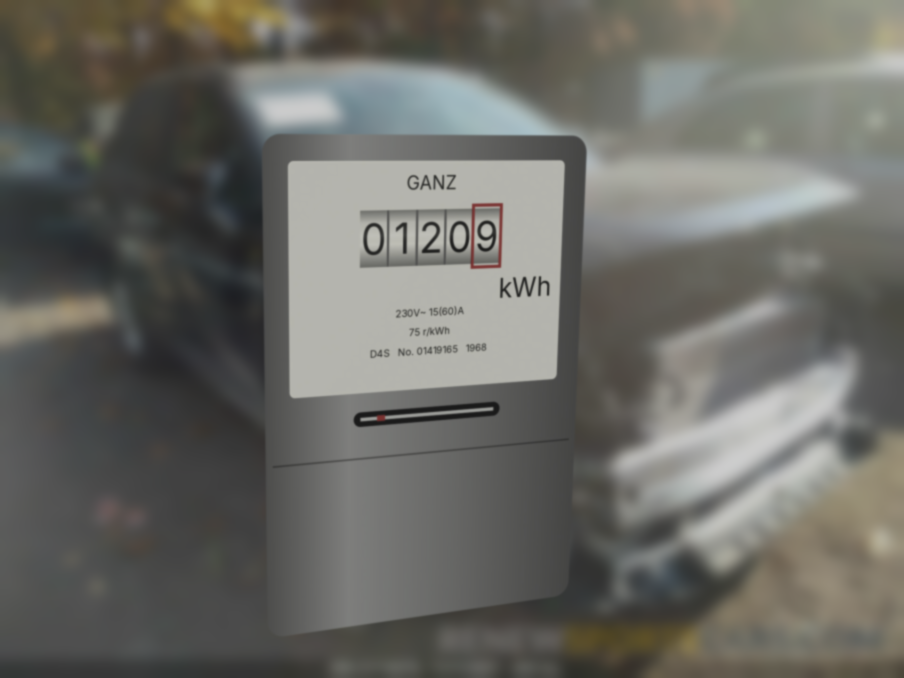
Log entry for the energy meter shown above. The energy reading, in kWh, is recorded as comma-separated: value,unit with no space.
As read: 120.9,kWh
